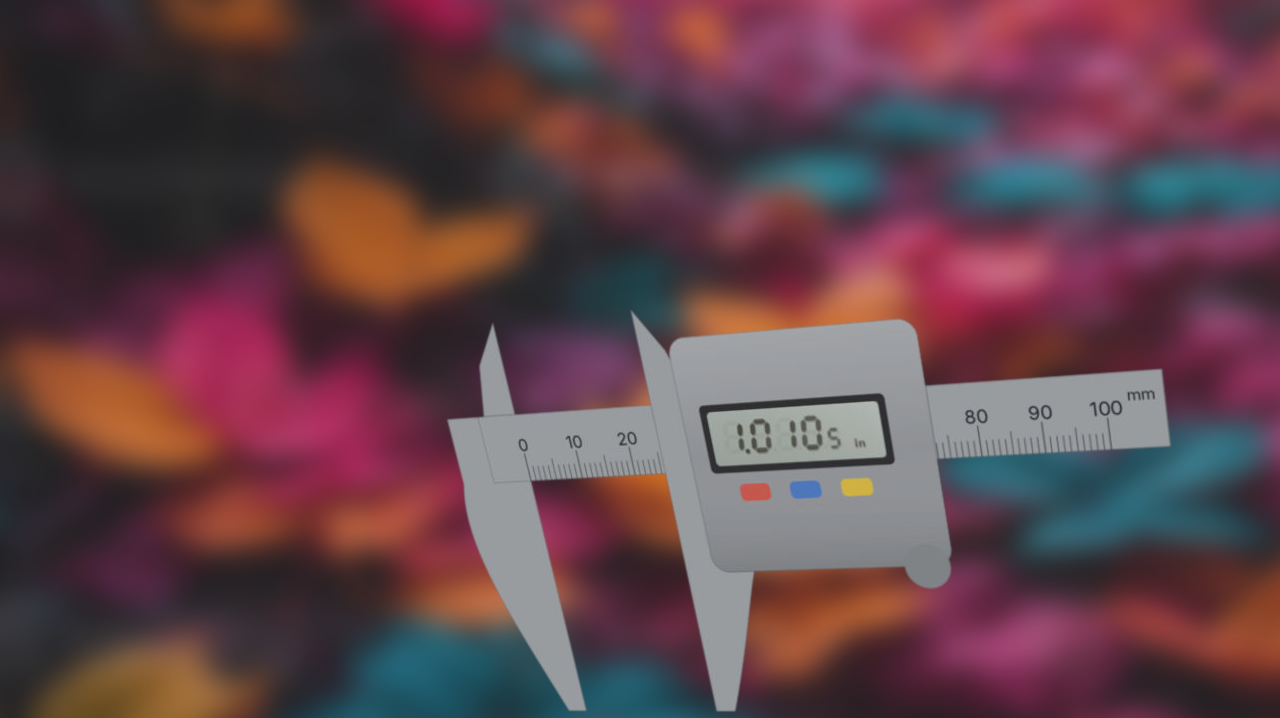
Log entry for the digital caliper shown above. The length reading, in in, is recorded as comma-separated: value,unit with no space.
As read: 1.0105,in
